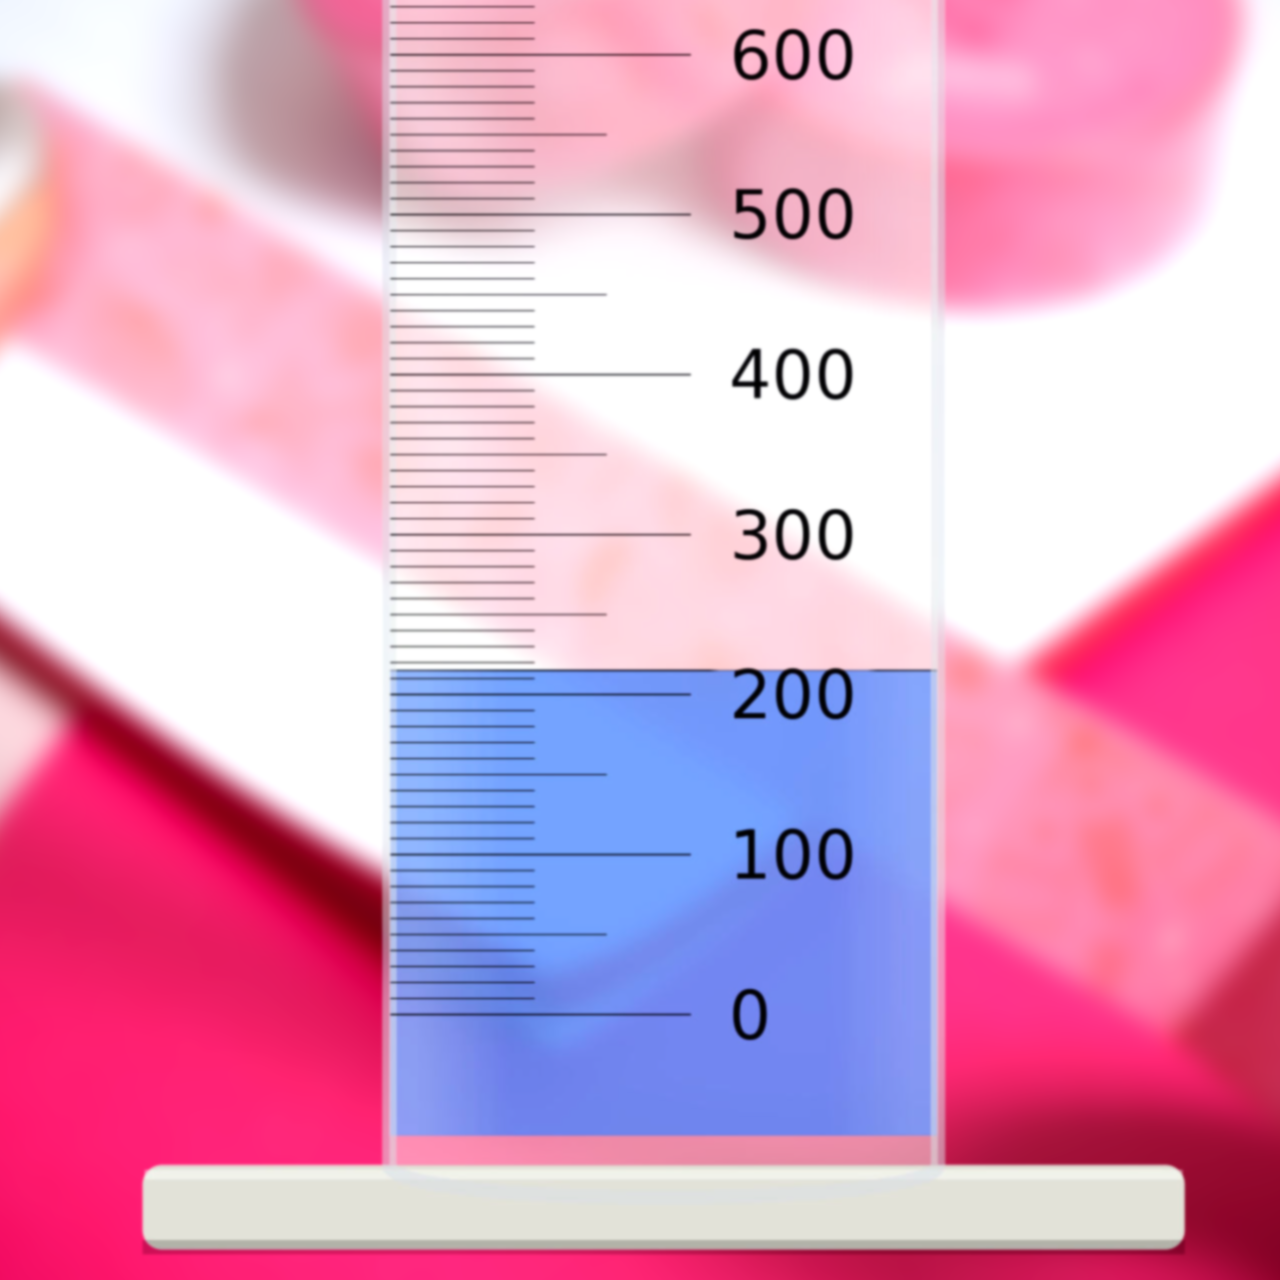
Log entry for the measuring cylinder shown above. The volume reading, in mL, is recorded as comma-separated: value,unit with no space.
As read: 215,mL
